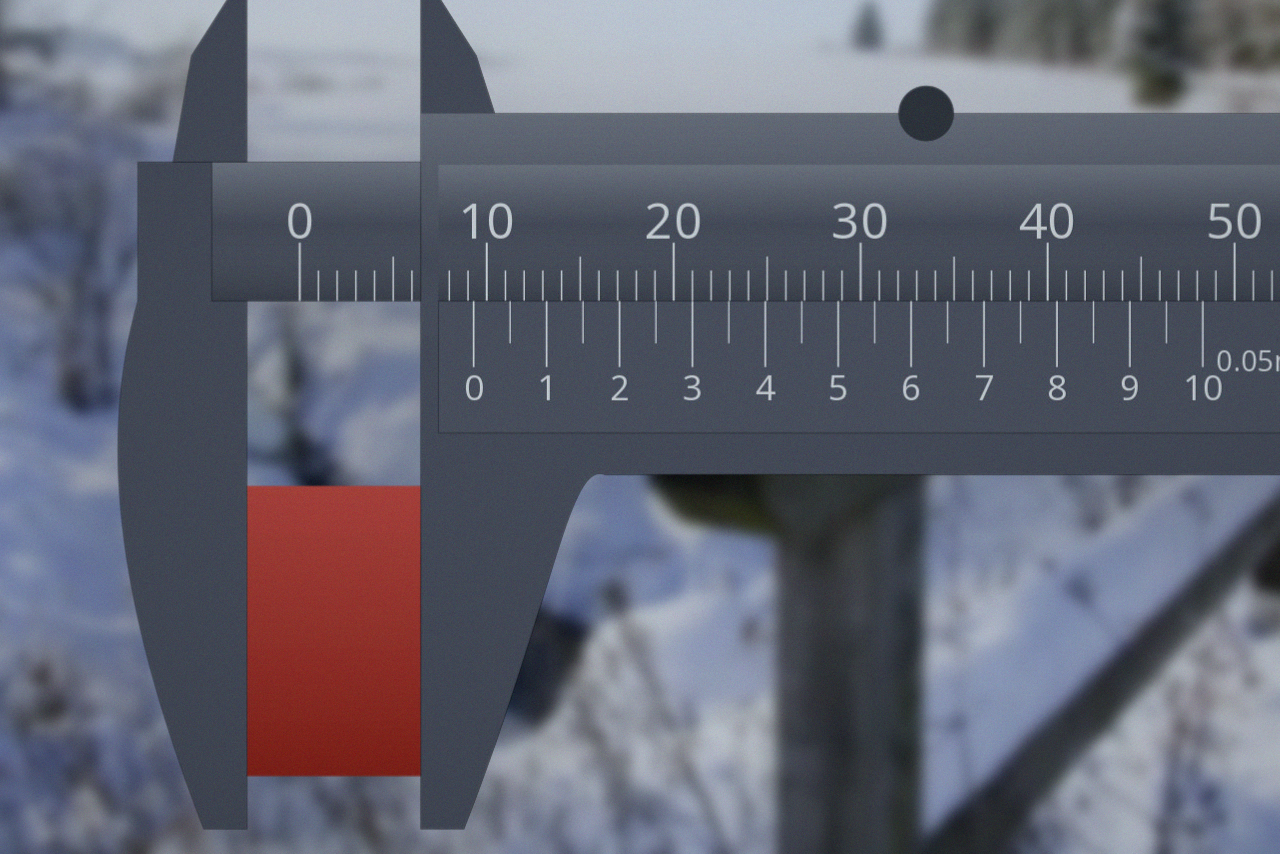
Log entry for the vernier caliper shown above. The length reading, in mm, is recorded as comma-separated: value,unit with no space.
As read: 9.3,mm
